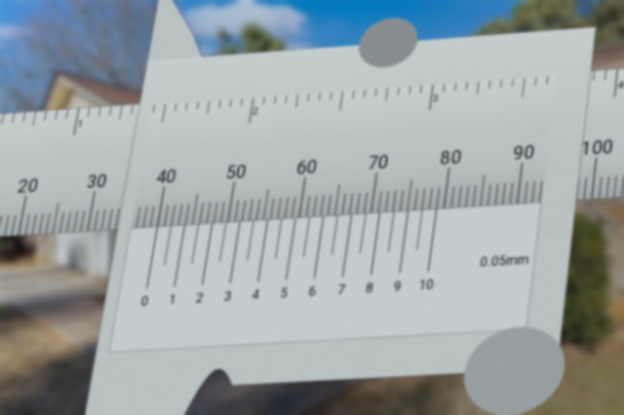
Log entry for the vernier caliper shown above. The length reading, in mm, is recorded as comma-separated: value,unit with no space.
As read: 40.0,mm
